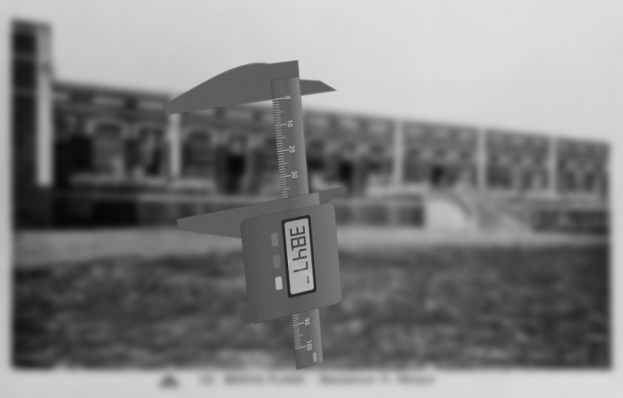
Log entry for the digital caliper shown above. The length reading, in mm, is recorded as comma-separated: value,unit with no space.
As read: 38.47,mm
